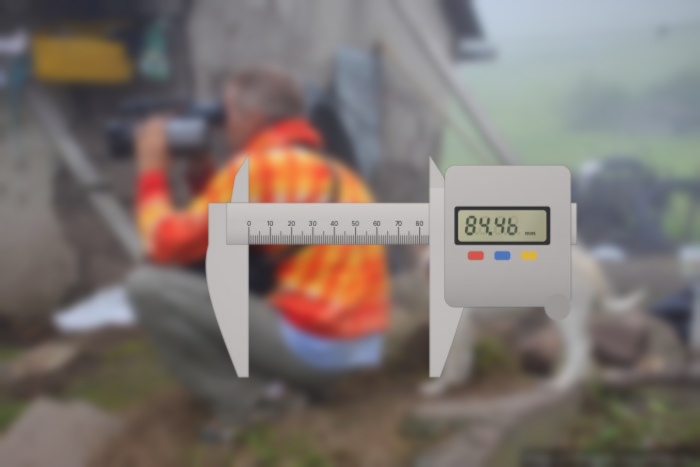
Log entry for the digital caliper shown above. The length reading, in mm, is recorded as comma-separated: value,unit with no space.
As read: 84.46,mm
